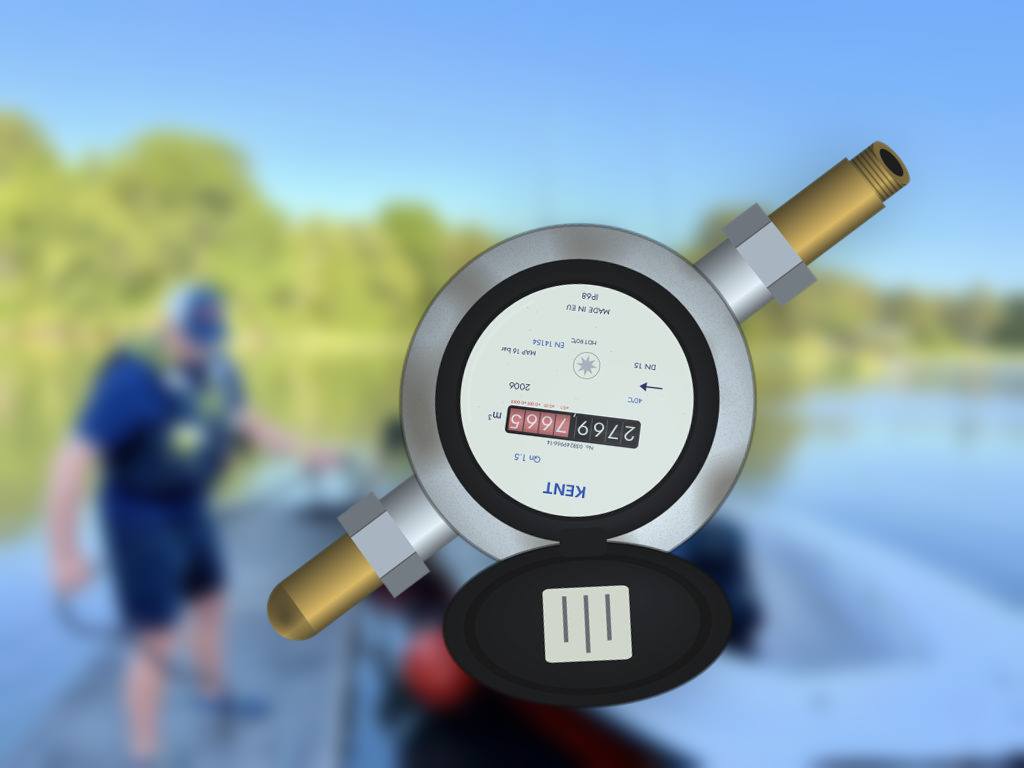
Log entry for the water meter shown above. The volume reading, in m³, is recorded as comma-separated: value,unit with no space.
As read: 2769.7665,m³
